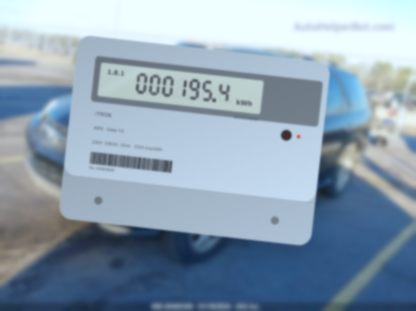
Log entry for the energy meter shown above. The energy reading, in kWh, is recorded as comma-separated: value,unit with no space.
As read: 195.4,kWh
